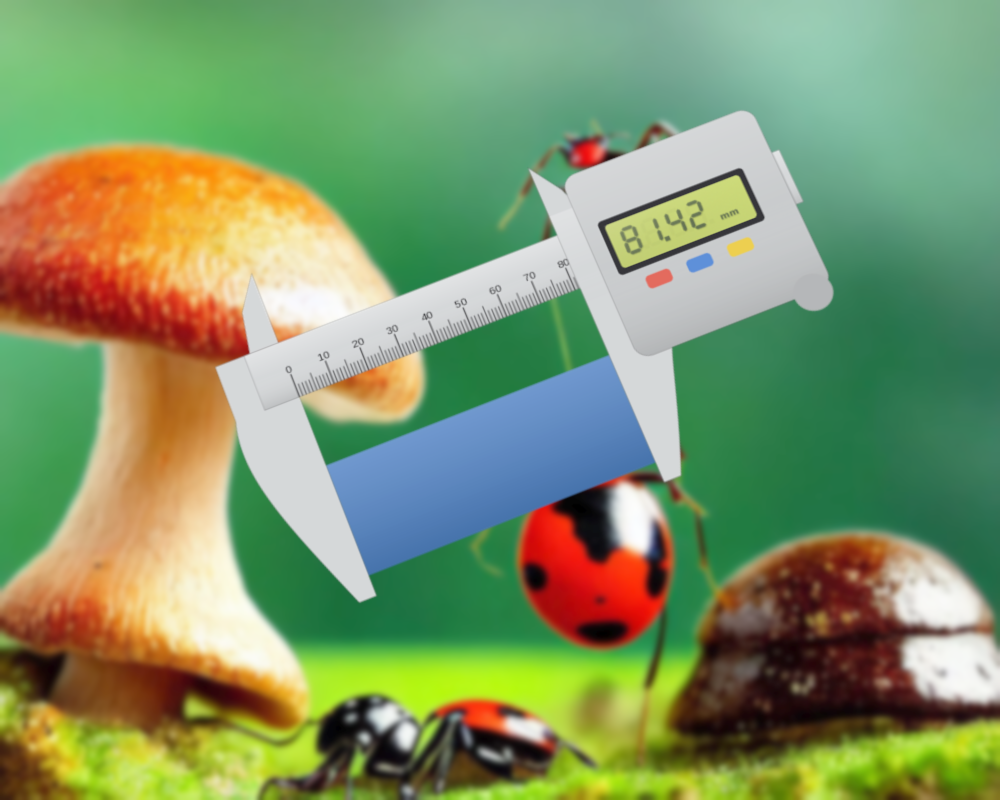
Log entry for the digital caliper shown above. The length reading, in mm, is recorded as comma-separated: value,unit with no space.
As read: 81.42,mm
